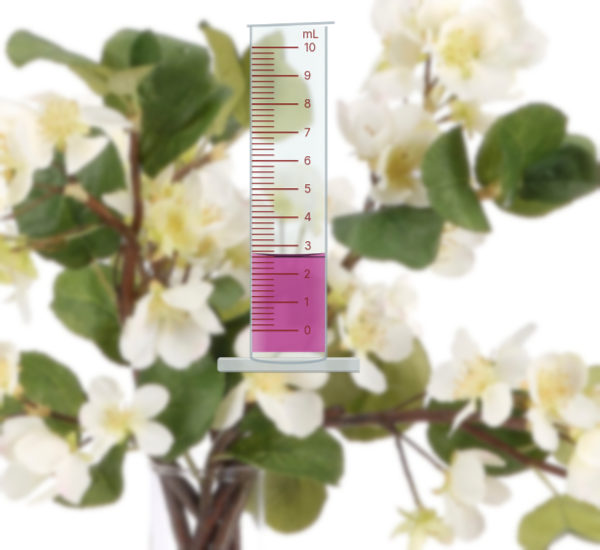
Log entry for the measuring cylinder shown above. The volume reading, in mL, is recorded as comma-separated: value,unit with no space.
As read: 2.6,mL
